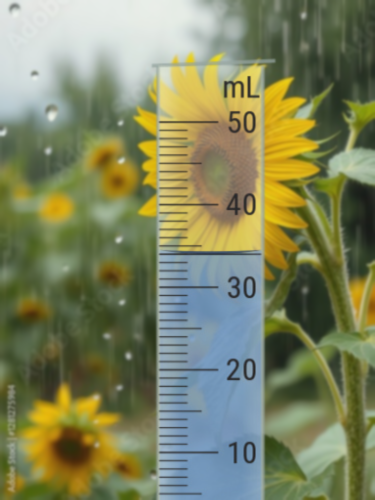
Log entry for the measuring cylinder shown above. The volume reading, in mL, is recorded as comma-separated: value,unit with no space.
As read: 34,mL
